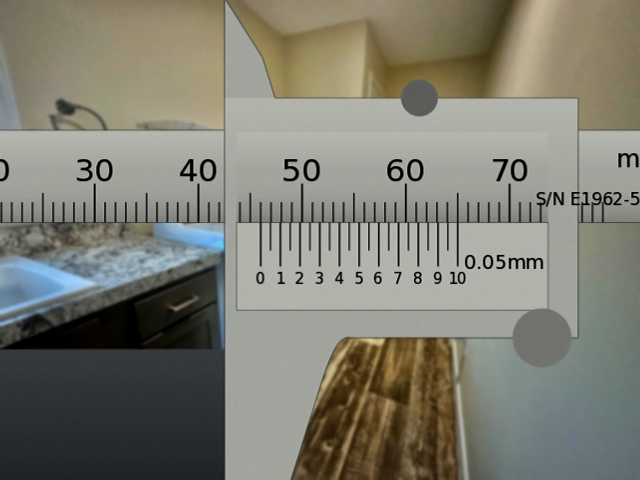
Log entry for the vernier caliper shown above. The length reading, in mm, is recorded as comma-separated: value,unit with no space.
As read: 46.0,mm
